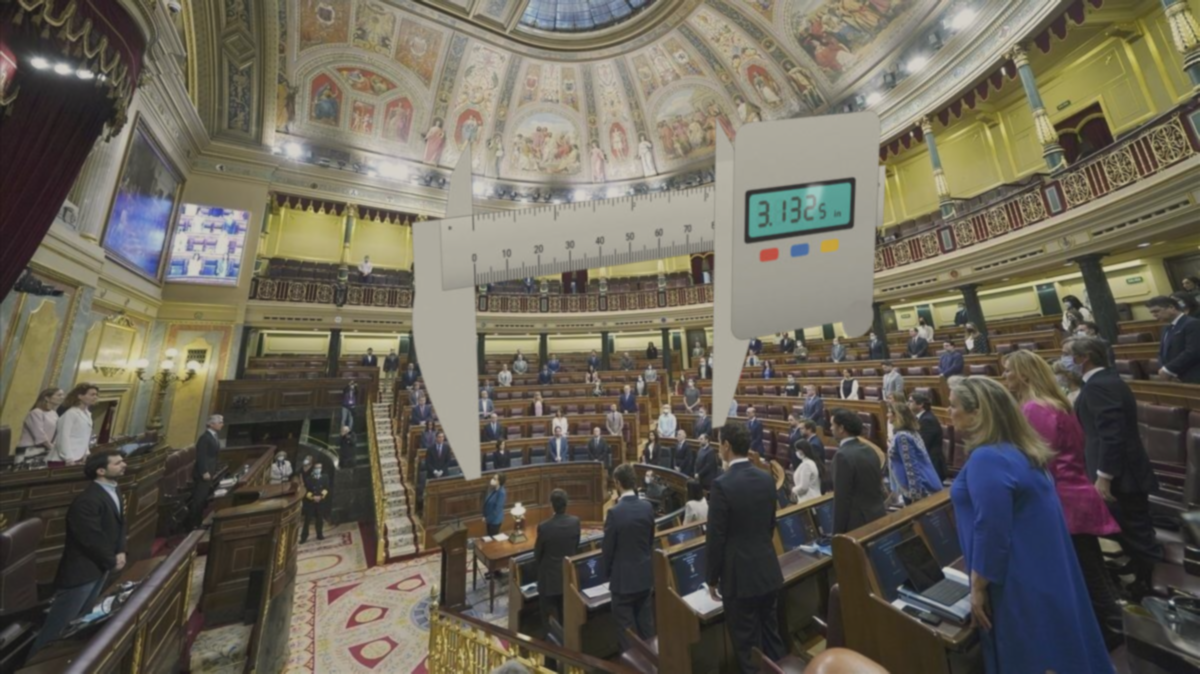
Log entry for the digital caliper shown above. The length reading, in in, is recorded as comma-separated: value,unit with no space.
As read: 3.1325,in
